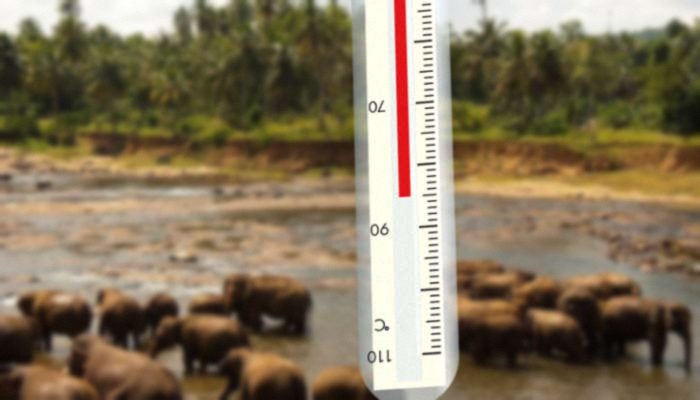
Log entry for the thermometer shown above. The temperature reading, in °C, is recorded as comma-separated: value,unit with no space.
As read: 85,°C
